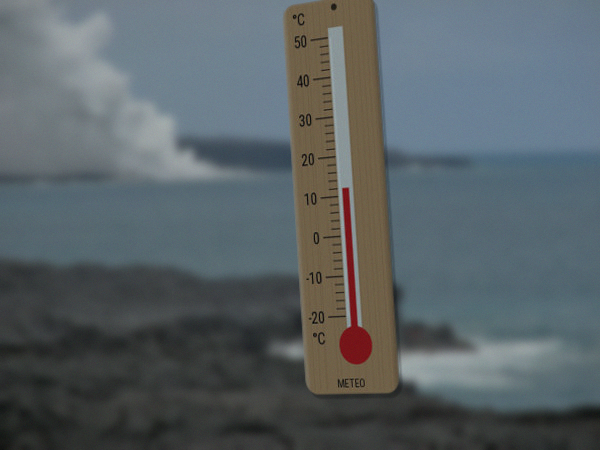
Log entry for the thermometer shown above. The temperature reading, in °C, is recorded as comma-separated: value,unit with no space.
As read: 12,°C
